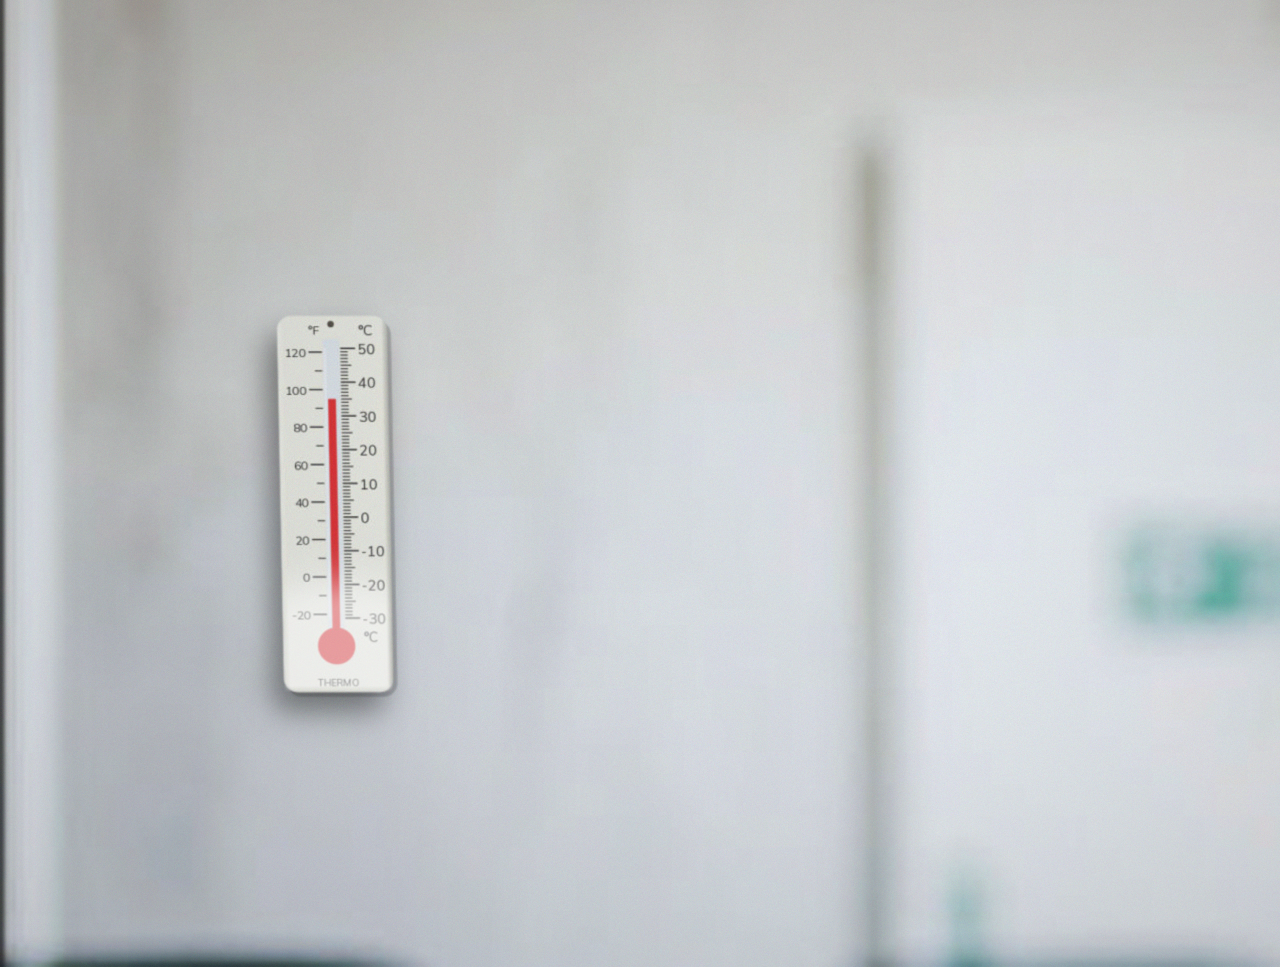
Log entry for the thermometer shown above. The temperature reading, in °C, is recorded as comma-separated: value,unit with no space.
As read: 35,°C
